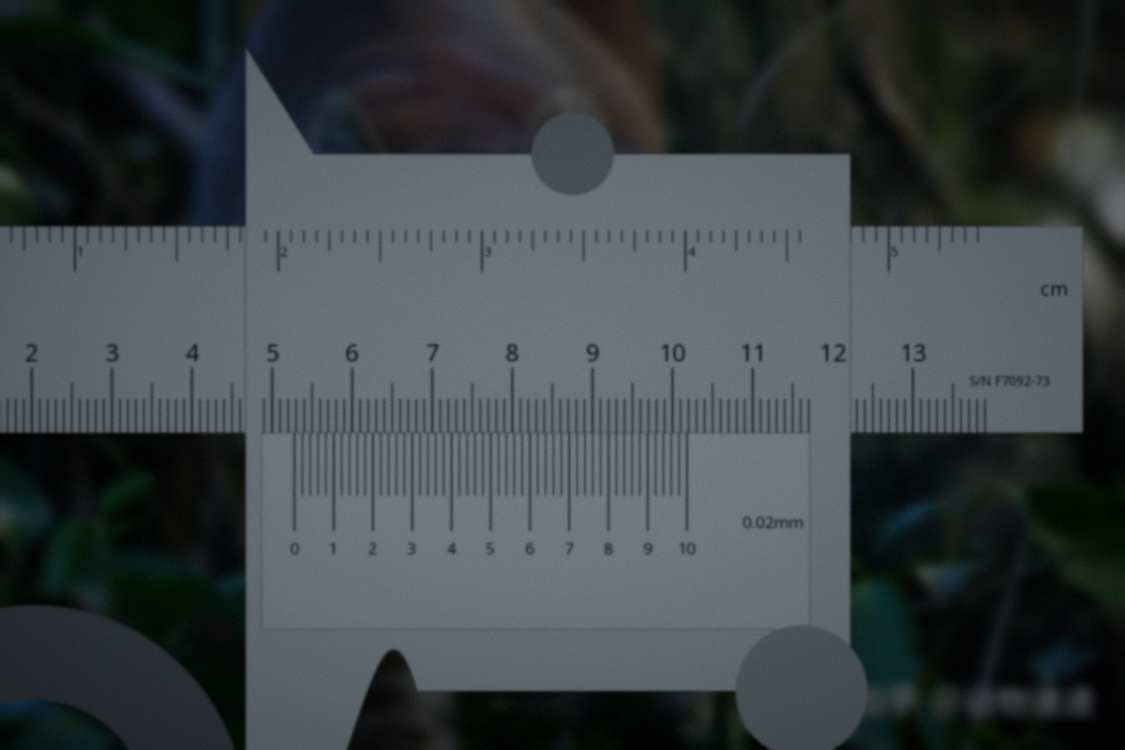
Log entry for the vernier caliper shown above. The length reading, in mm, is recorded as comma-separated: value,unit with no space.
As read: 52.8,mm
